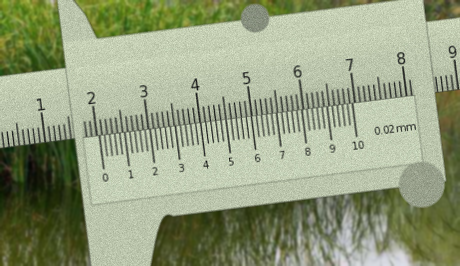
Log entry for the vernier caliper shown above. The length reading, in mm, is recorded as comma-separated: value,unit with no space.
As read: 20.5,mm
